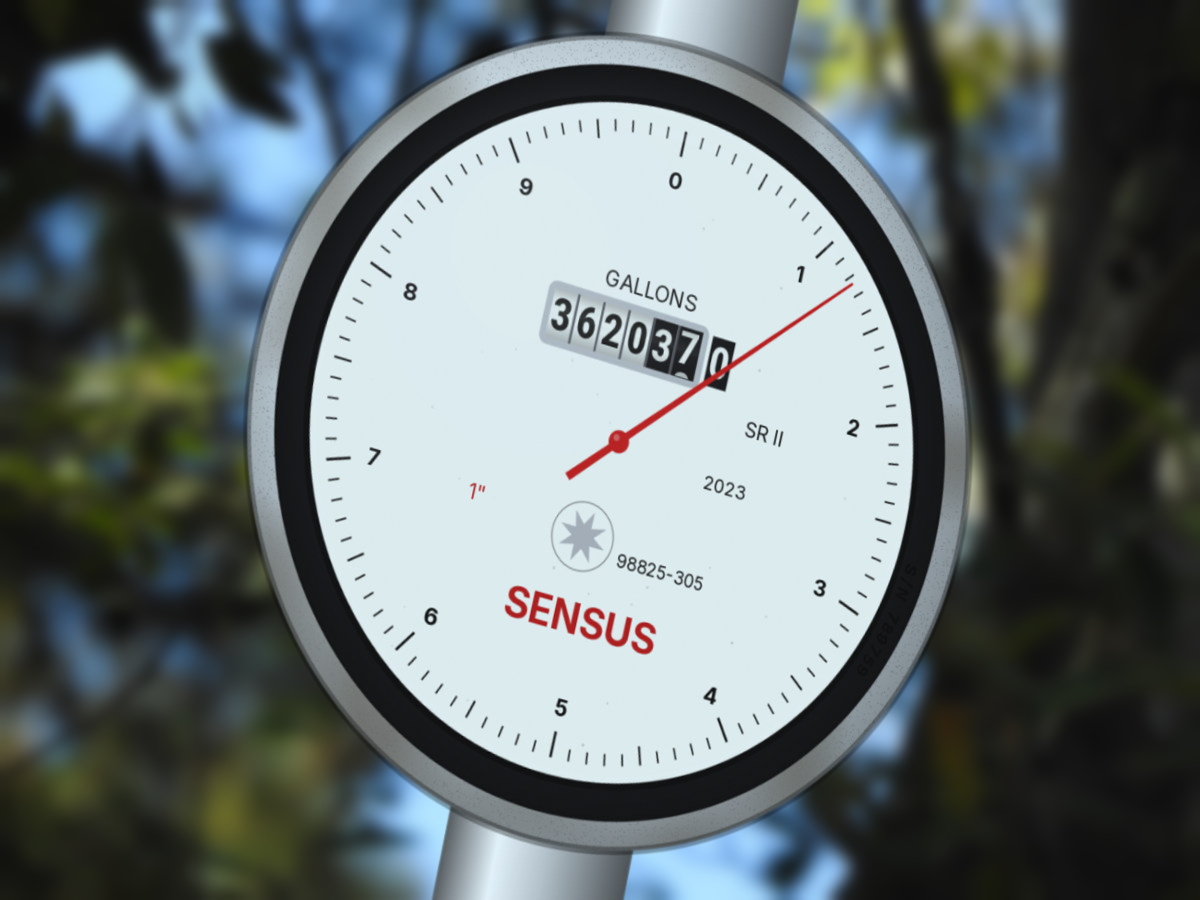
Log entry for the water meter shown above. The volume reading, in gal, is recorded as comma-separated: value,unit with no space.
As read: 3620371.2,gal
